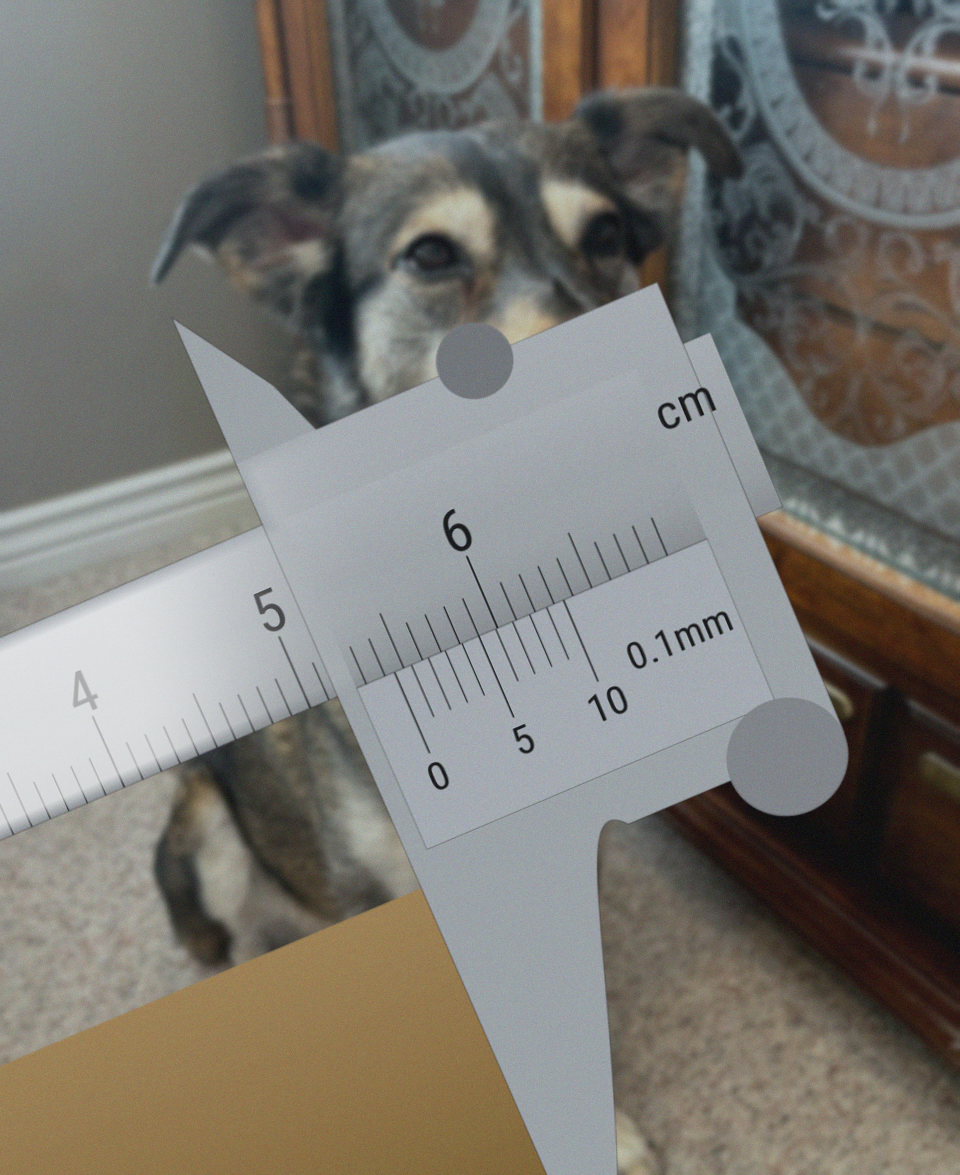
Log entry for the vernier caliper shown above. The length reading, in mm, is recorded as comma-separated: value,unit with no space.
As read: 54.5,mm
